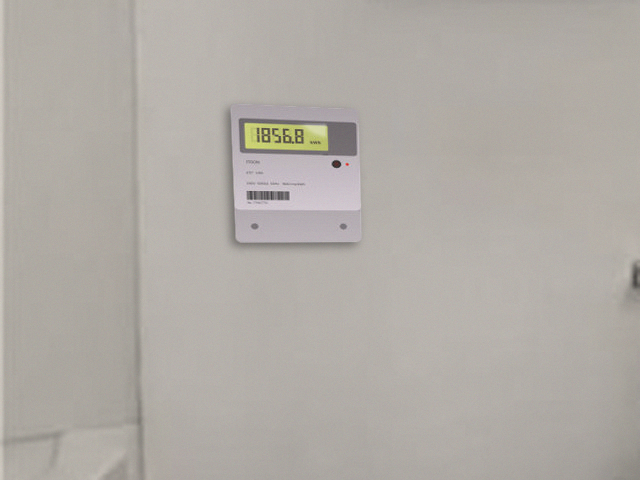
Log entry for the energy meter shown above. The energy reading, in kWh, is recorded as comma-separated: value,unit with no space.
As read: 1856.8,kWh
